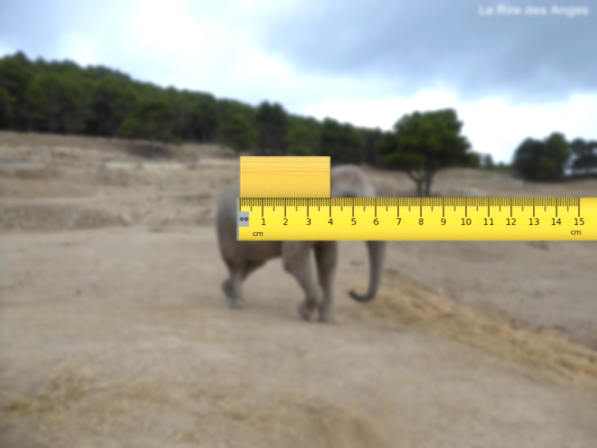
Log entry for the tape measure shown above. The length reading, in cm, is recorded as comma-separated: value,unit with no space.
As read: 4,cm
